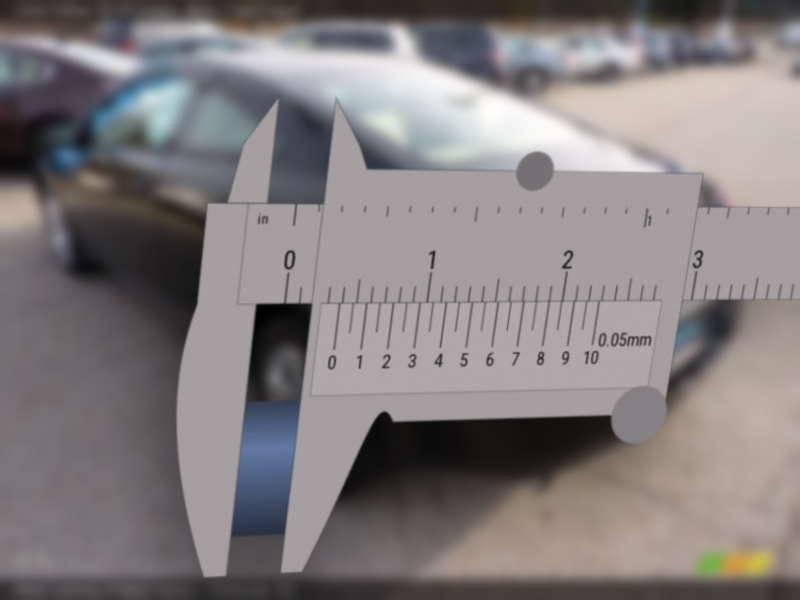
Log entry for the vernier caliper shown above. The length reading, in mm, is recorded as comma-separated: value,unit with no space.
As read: 3.8,mm
